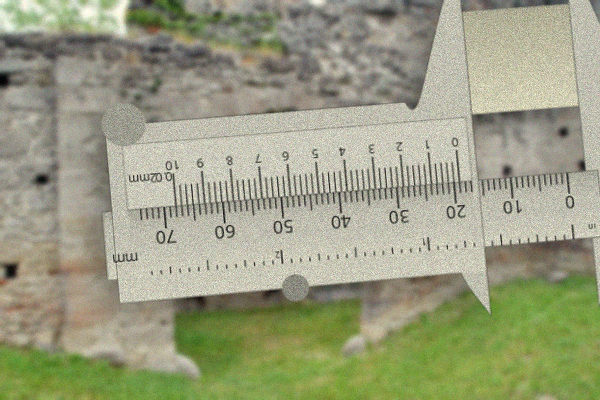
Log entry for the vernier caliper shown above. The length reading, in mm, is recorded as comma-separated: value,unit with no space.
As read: 19.0,mm
